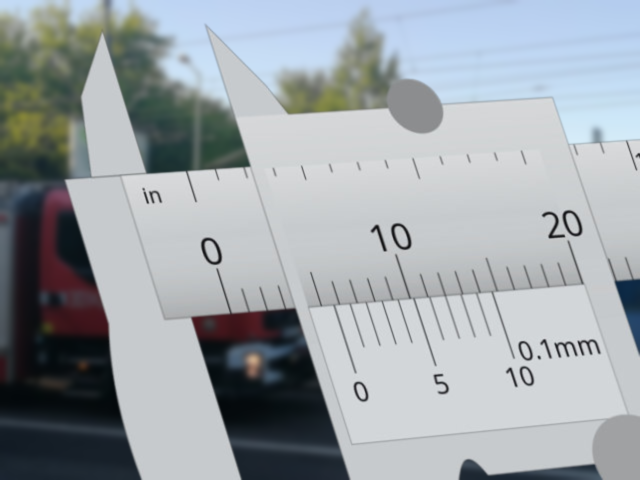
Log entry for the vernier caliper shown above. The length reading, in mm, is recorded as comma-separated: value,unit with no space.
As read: 5.7,mm
